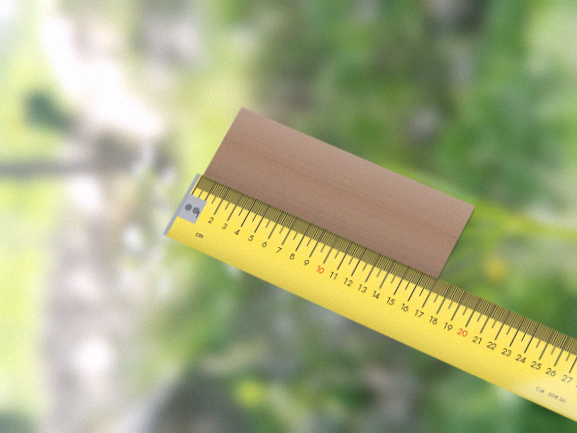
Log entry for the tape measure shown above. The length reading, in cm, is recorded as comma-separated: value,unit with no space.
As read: 17,cm
